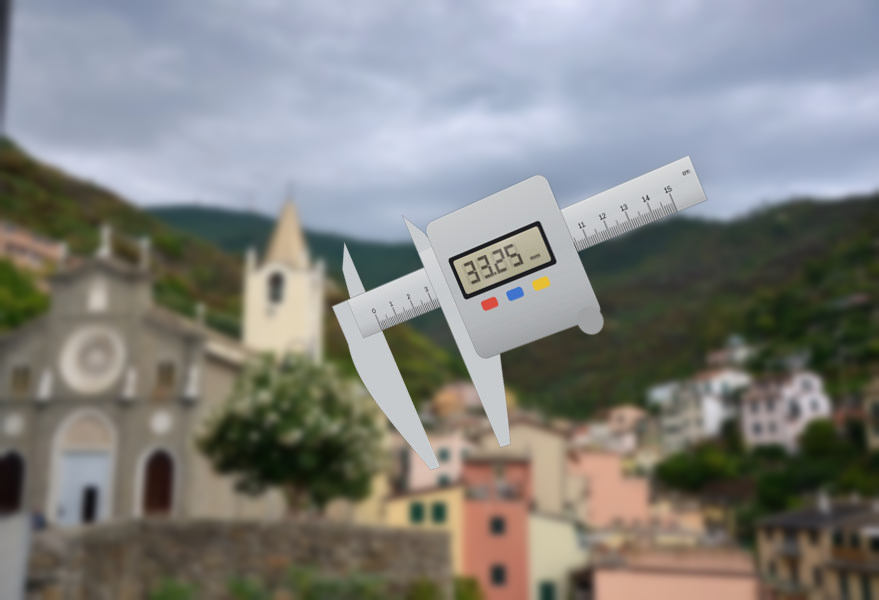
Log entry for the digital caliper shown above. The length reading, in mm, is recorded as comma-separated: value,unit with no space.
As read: 33.25,mm
